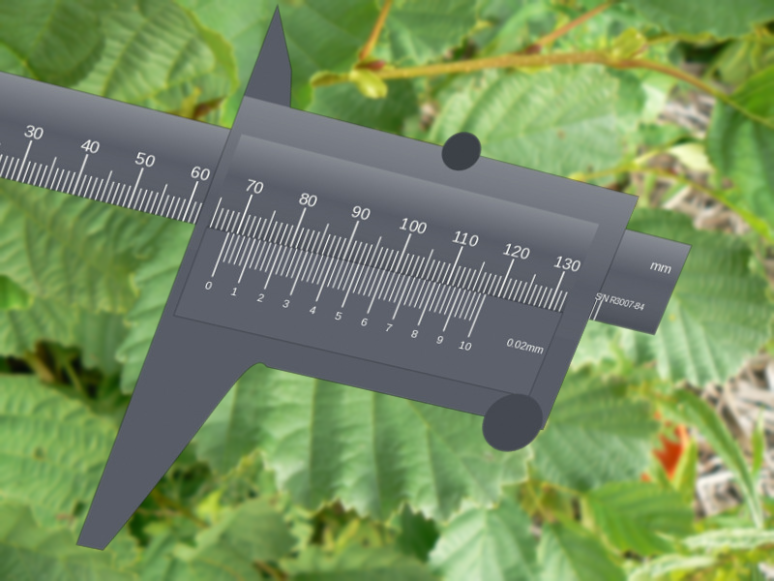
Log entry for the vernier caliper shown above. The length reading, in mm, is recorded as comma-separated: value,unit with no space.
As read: 68.5,mm
